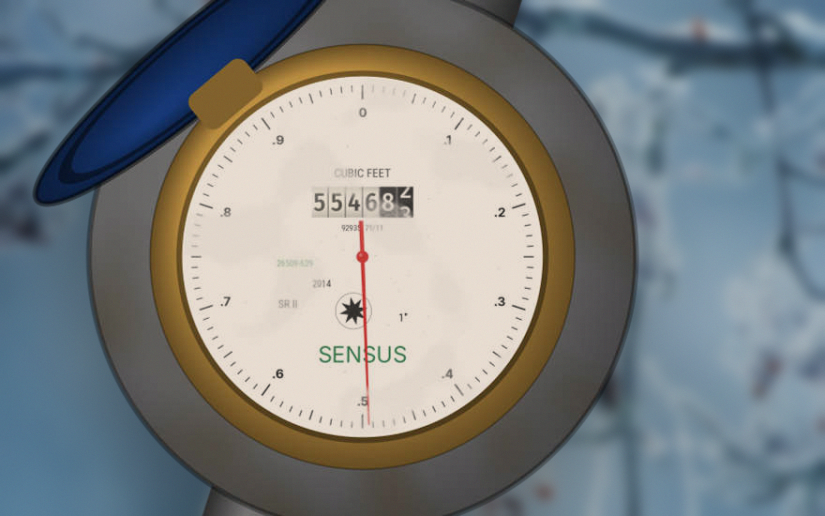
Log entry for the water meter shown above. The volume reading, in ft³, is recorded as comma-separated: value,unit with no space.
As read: 554682.49,ft³
